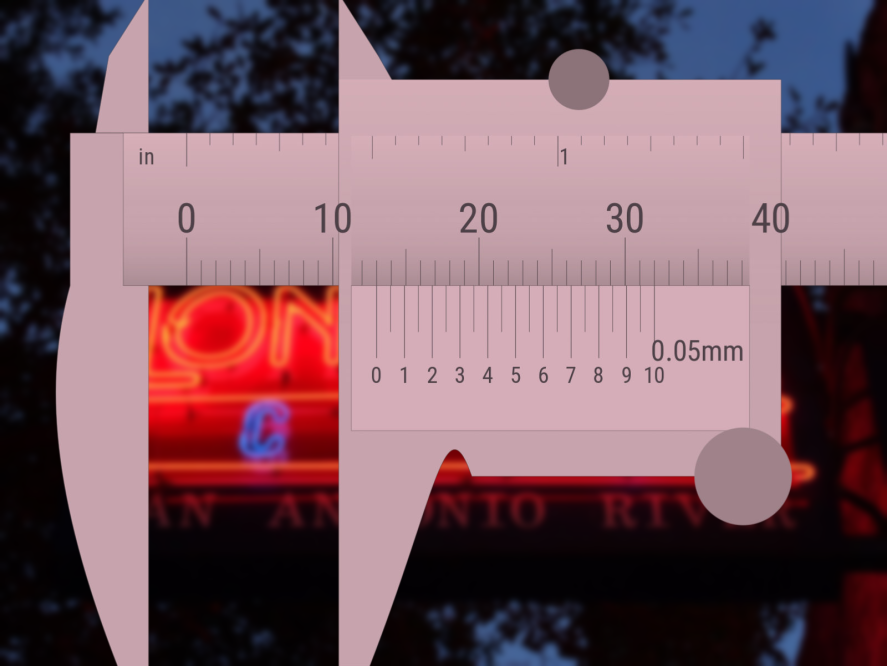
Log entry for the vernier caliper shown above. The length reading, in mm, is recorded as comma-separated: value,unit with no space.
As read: 13.0,mm
